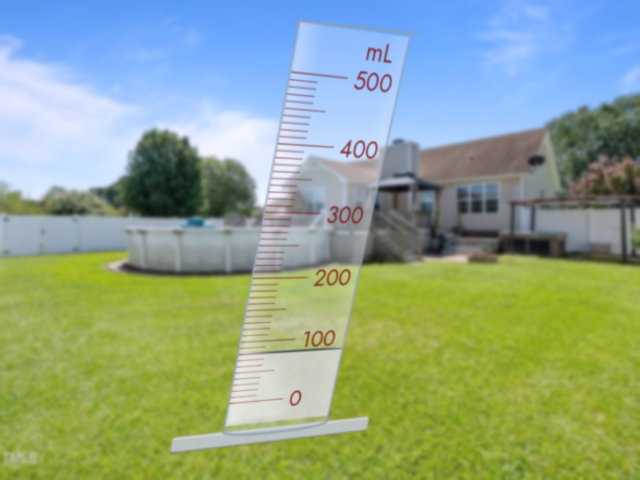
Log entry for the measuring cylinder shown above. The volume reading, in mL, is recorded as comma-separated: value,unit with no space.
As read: 80,mL
